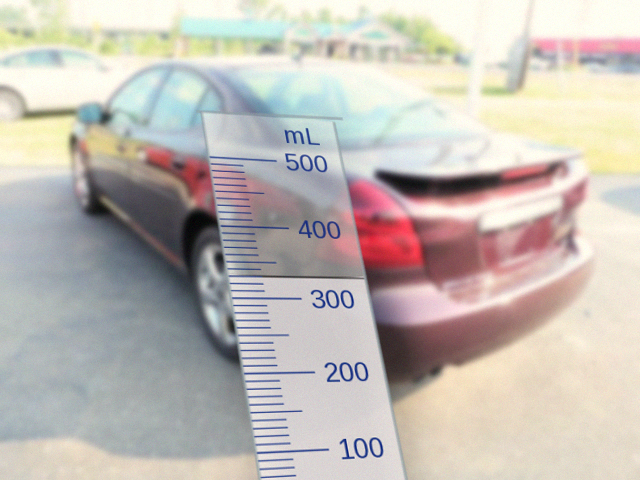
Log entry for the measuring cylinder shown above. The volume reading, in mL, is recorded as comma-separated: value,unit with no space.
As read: 330,mL
